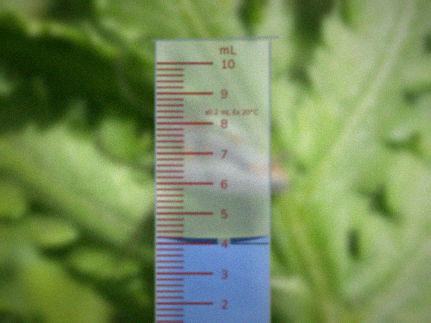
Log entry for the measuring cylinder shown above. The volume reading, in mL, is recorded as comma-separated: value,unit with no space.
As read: 4,mL
